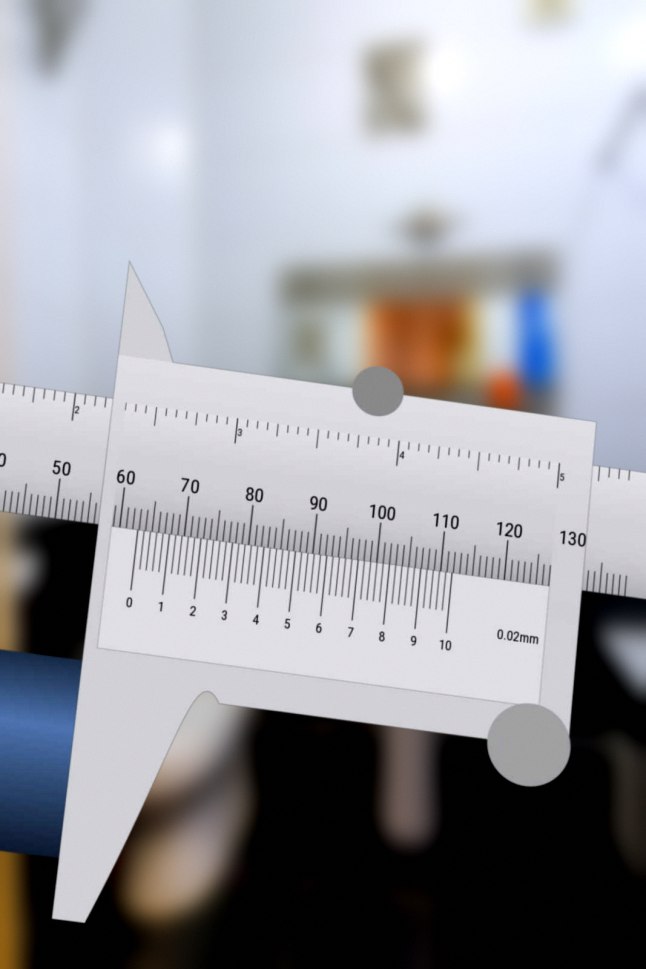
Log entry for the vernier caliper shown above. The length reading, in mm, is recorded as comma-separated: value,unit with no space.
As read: 62.8,mm
